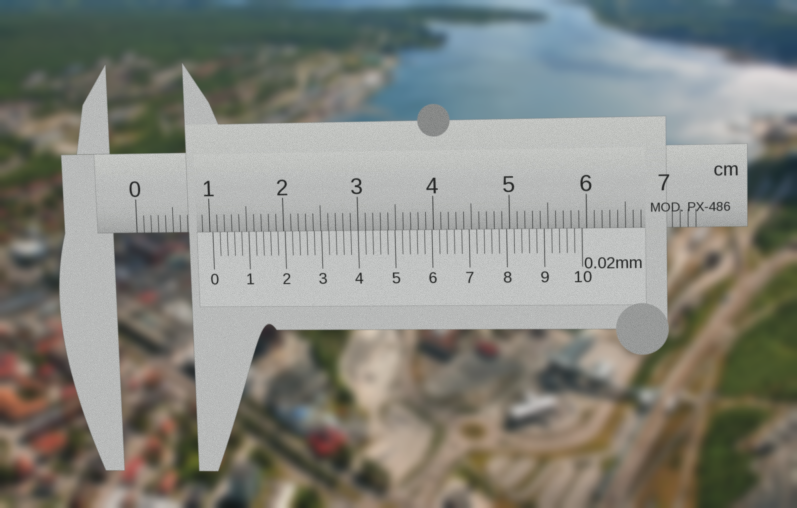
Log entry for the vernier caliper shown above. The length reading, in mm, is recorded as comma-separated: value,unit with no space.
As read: 10.4,mm
